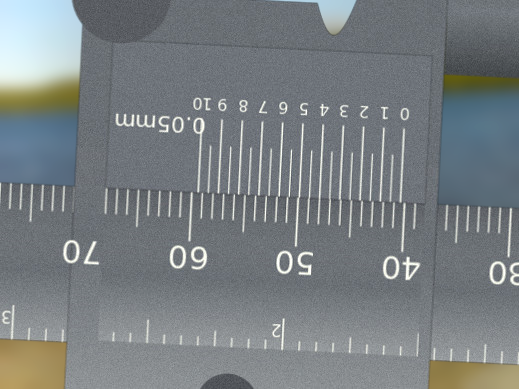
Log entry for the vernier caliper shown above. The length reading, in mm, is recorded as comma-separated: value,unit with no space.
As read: 40.4,mm
